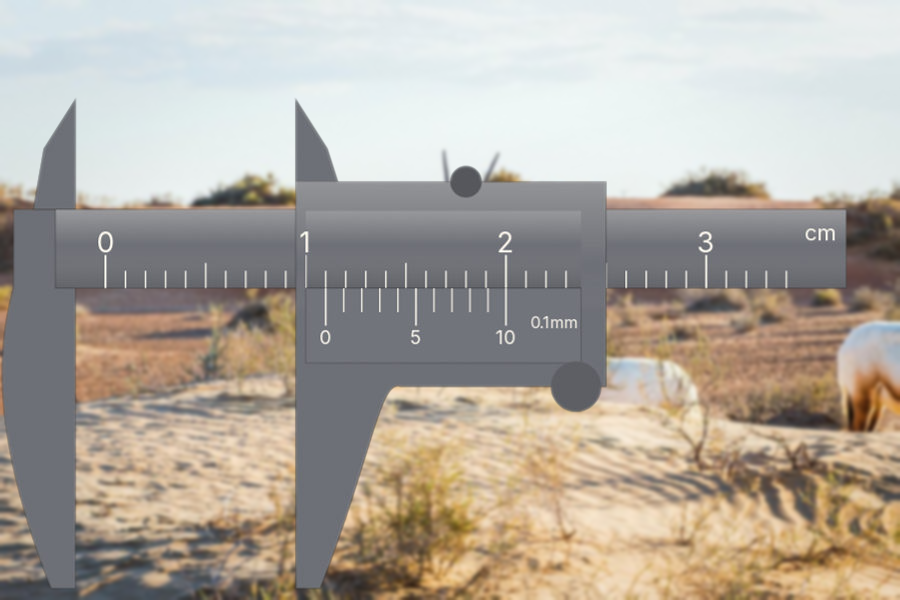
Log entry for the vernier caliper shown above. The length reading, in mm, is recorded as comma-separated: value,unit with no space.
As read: 11.0,mm
